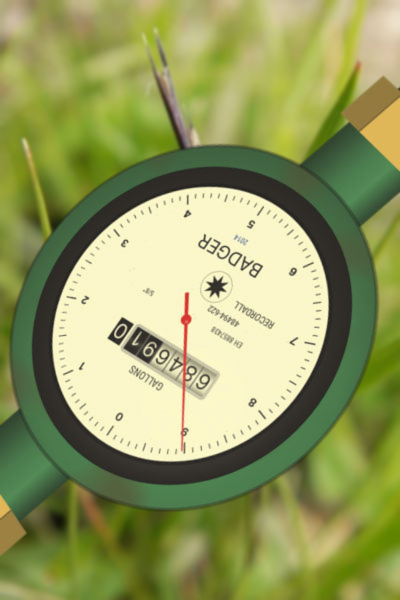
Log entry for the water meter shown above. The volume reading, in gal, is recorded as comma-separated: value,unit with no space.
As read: 6846909.0,gal
